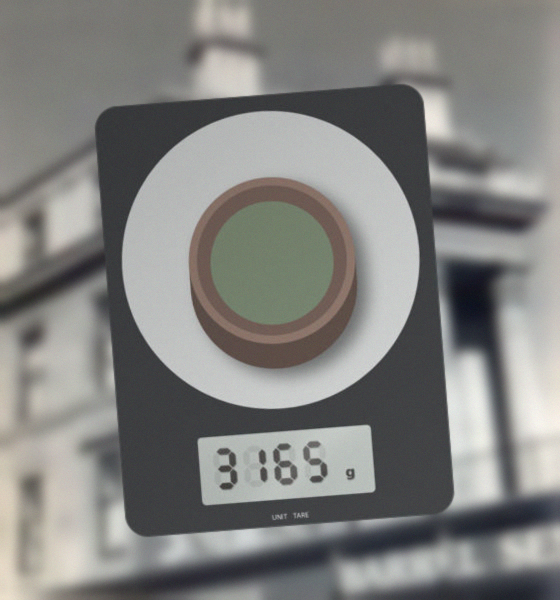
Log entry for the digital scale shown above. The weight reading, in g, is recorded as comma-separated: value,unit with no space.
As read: 3165,g
